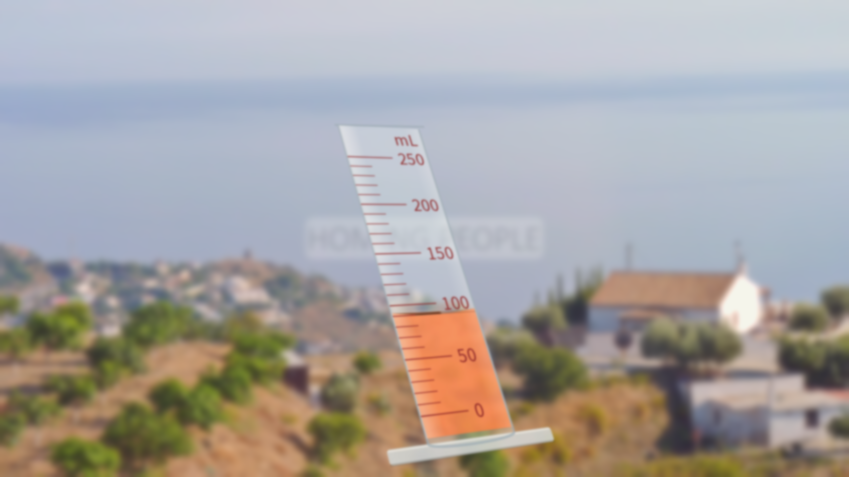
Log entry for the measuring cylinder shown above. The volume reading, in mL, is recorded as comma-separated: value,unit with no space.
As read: 90,mL
